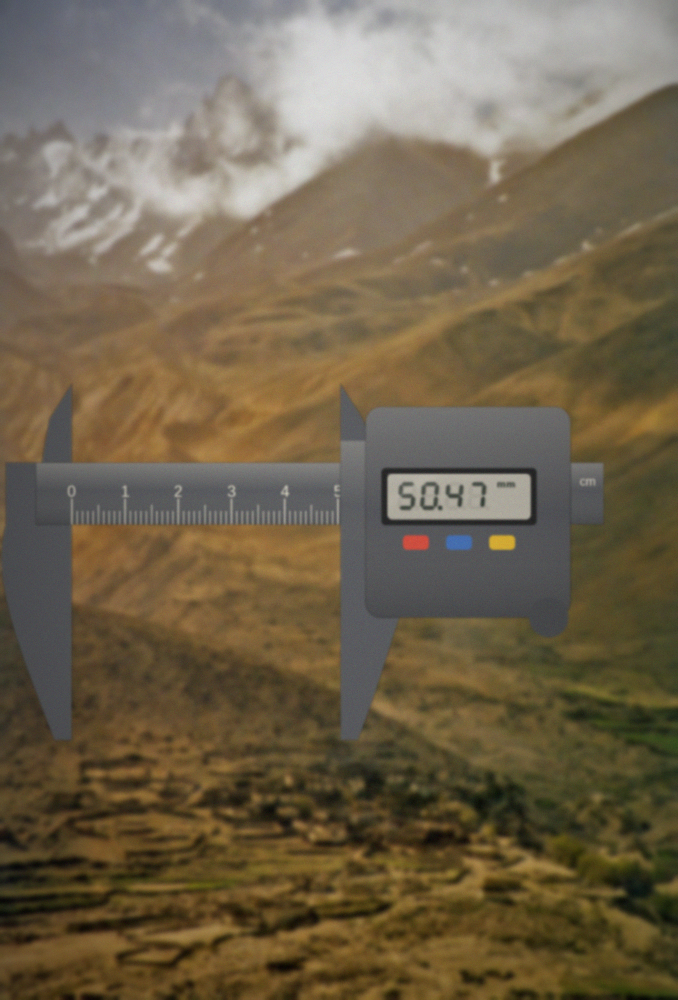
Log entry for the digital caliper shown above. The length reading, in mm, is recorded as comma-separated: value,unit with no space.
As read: 50.47,mm
